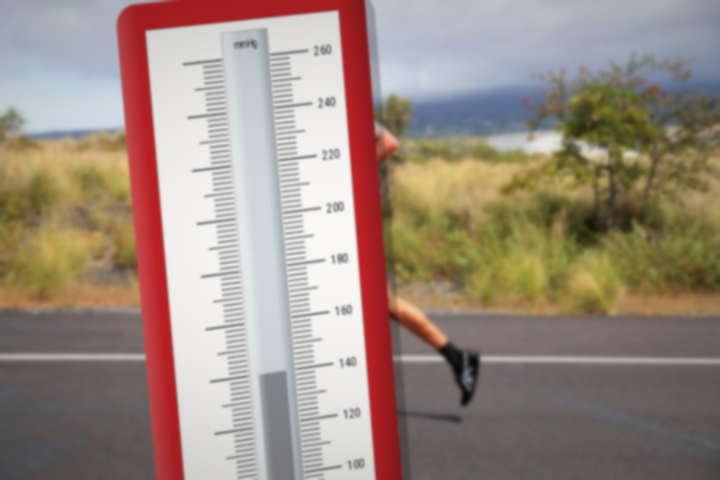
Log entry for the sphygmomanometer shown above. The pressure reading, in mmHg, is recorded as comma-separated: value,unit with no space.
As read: 140,mmHg
